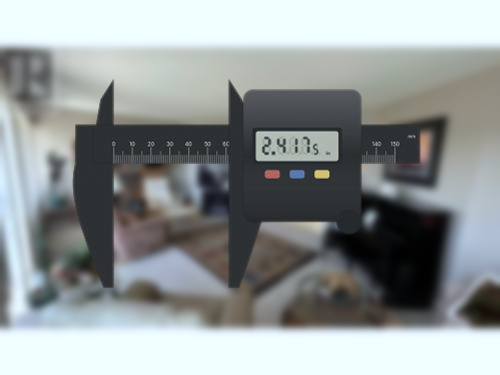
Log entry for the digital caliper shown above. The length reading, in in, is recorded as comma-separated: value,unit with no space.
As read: 2.4175,in
